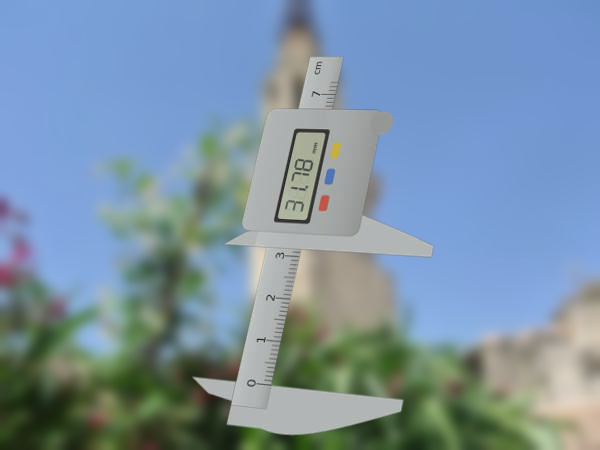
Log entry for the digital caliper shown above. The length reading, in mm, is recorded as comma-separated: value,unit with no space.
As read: 31.78,mm
